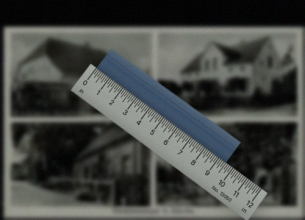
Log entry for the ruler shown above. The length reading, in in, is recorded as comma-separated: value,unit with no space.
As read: 9.5,in
